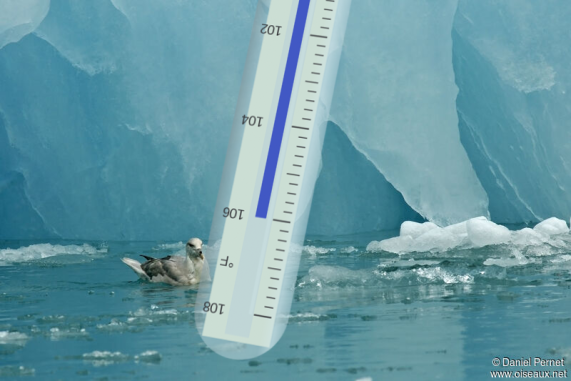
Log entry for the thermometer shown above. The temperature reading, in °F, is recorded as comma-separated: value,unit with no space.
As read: 106,°F
